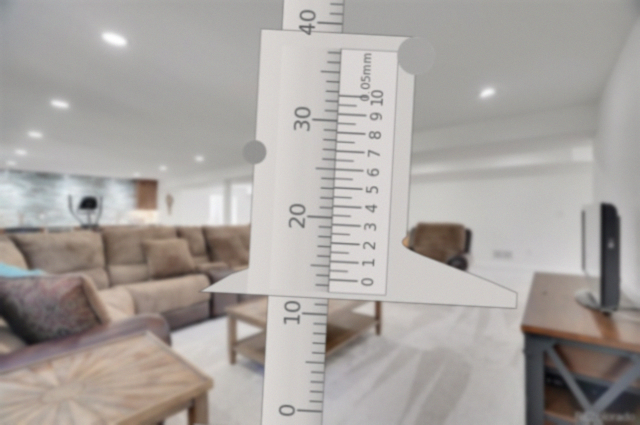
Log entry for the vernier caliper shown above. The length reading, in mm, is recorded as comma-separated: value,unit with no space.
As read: 13.6,mm
